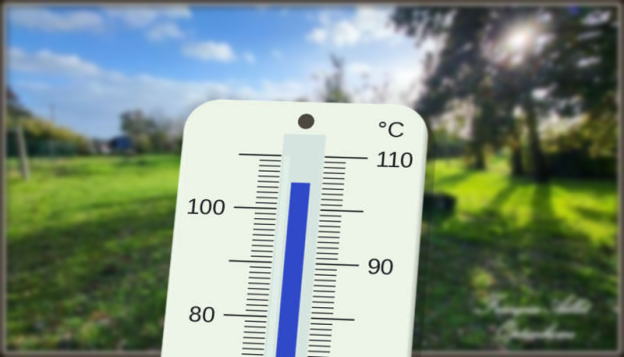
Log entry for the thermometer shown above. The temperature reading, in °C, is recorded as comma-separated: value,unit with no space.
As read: 105,°C
